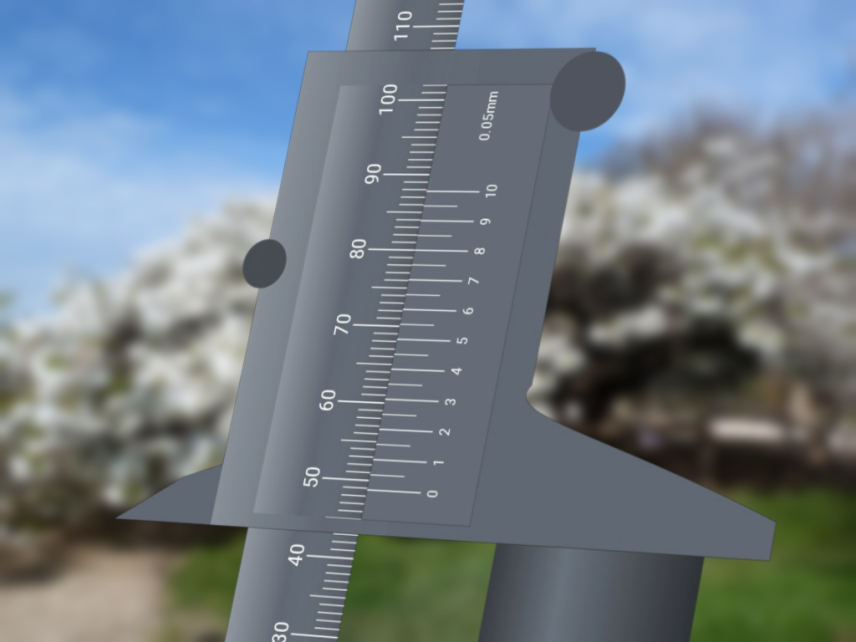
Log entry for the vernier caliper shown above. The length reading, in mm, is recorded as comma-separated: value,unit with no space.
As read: 48.8,mm
